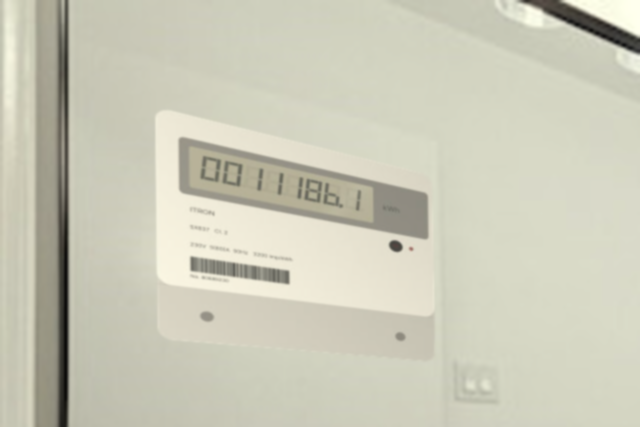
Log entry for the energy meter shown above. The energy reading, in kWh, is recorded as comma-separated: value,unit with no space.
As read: 11186.1,kWh
